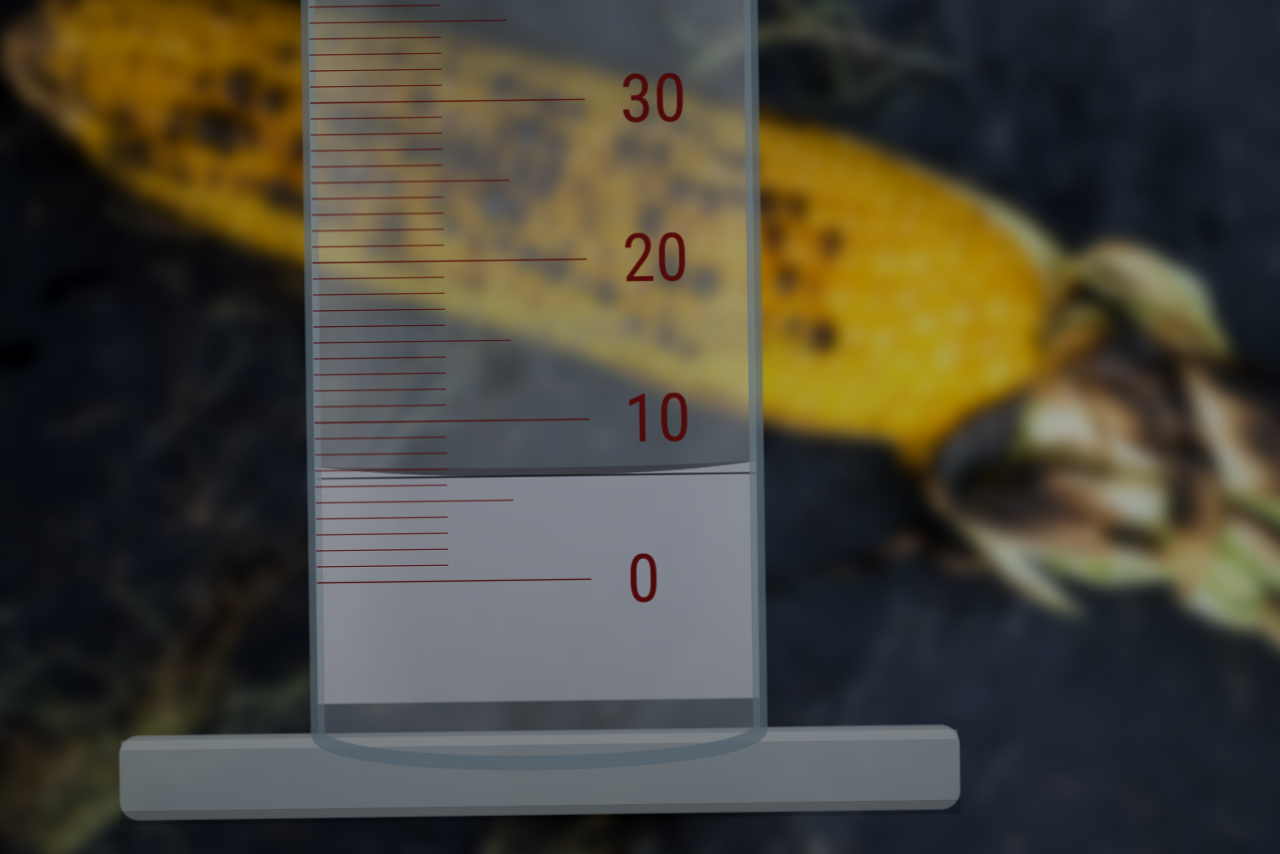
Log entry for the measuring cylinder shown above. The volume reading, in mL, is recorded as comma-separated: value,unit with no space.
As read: 6.5,mL
